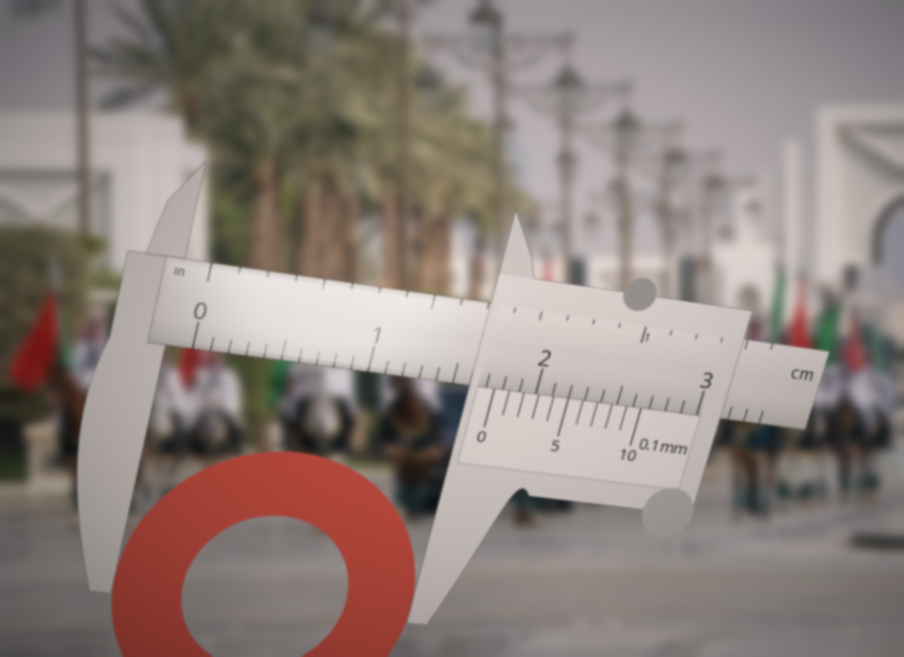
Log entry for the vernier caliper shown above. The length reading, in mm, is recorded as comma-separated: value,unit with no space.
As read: 17.5,mm
